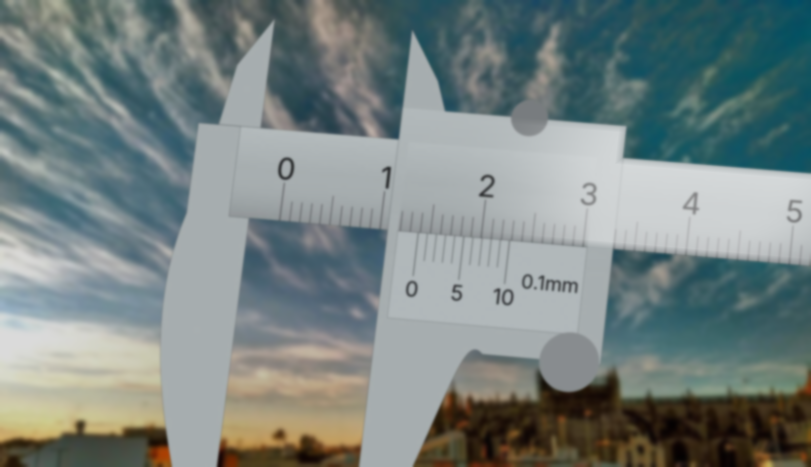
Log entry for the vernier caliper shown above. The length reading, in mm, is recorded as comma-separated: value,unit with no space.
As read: 13.8,mm
